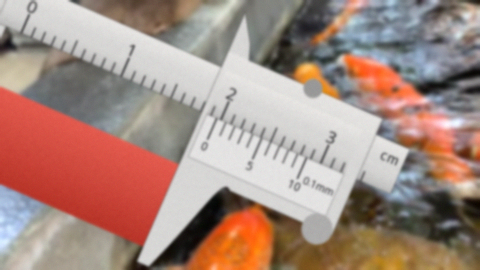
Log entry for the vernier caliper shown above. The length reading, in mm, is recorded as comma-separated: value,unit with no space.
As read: 19.6,mm
